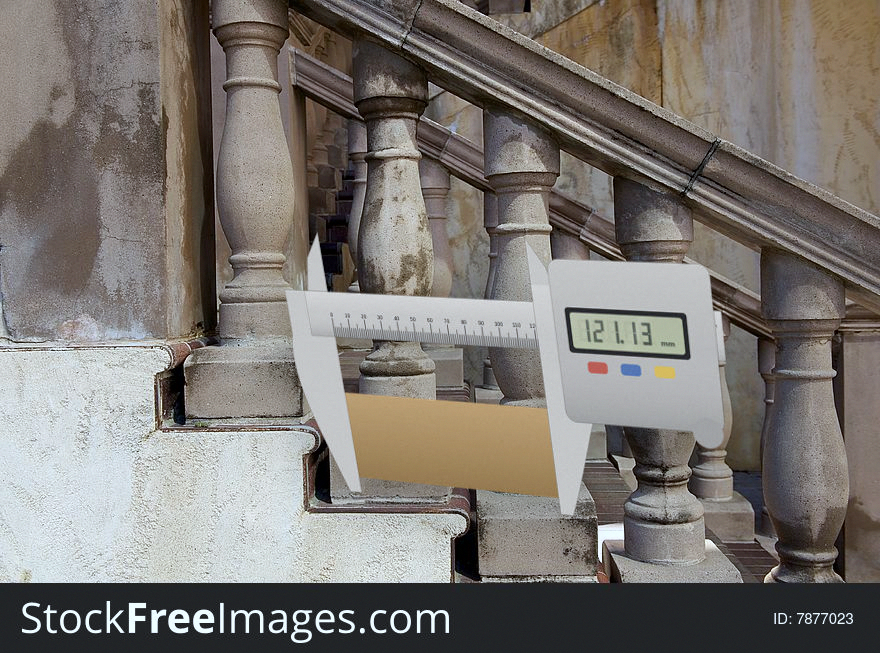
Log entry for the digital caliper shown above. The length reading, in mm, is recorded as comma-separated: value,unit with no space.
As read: 121.13,mm
